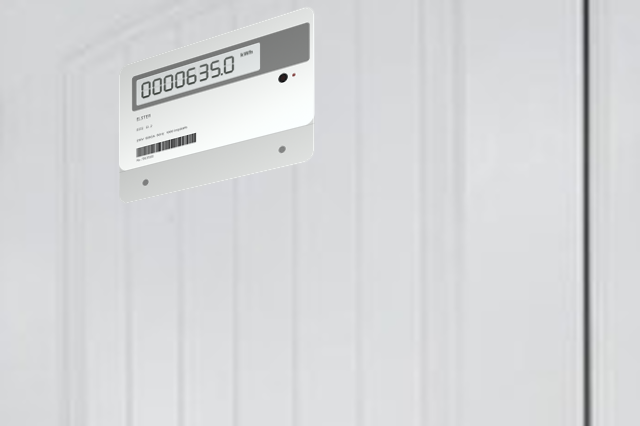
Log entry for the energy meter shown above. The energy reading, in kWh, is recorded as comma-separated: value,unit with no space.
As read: 635.0,kWh
